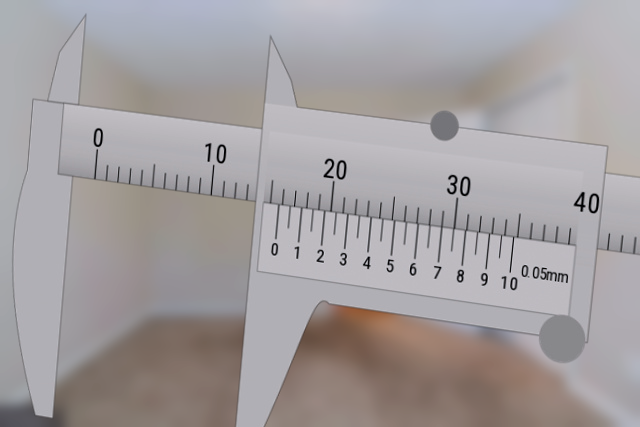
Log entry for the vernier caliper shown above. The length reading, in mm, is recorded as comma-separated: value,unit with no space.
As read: 15.7,mm
